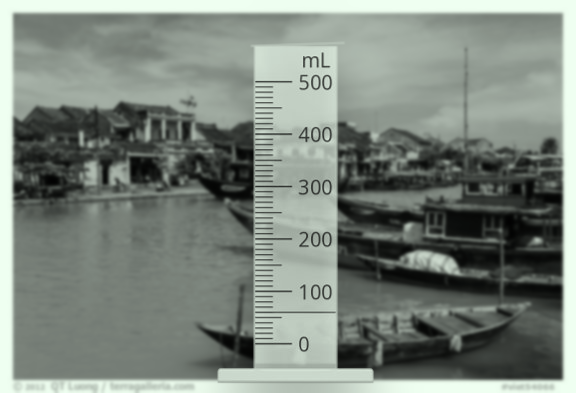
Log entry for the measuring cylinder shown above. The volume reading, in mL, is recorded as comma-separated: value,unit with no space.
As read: 60,mL
